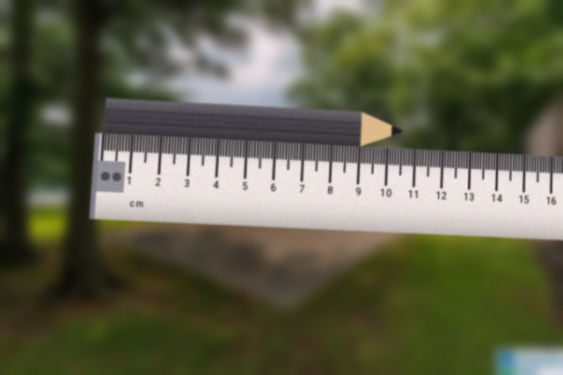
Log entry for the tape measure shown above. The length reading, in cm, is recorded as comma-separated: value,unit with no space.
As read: 10.5,cm
